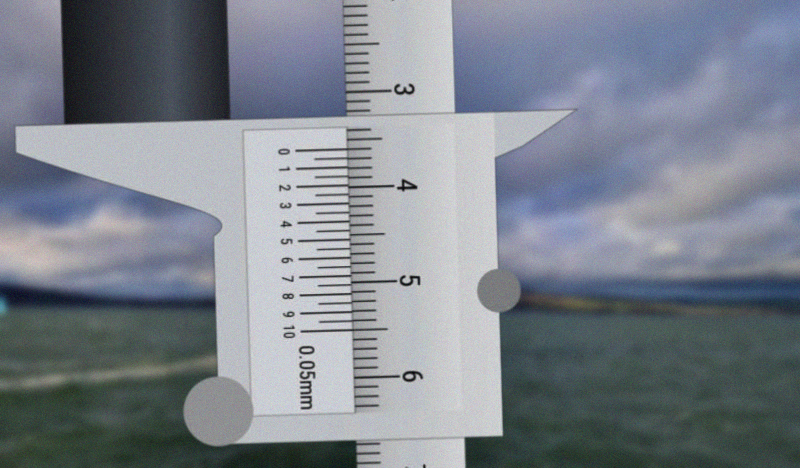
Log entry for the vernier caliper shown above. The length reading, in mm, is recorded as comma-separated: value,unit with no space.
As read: 36.0,mm
